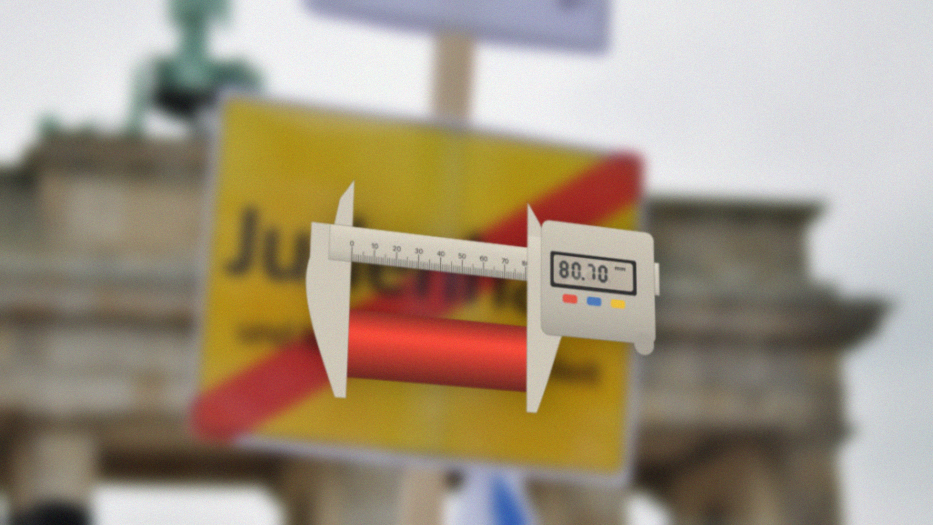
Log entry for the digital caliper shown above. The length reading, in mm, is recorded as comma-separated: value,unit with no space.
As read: 80.70,mm
